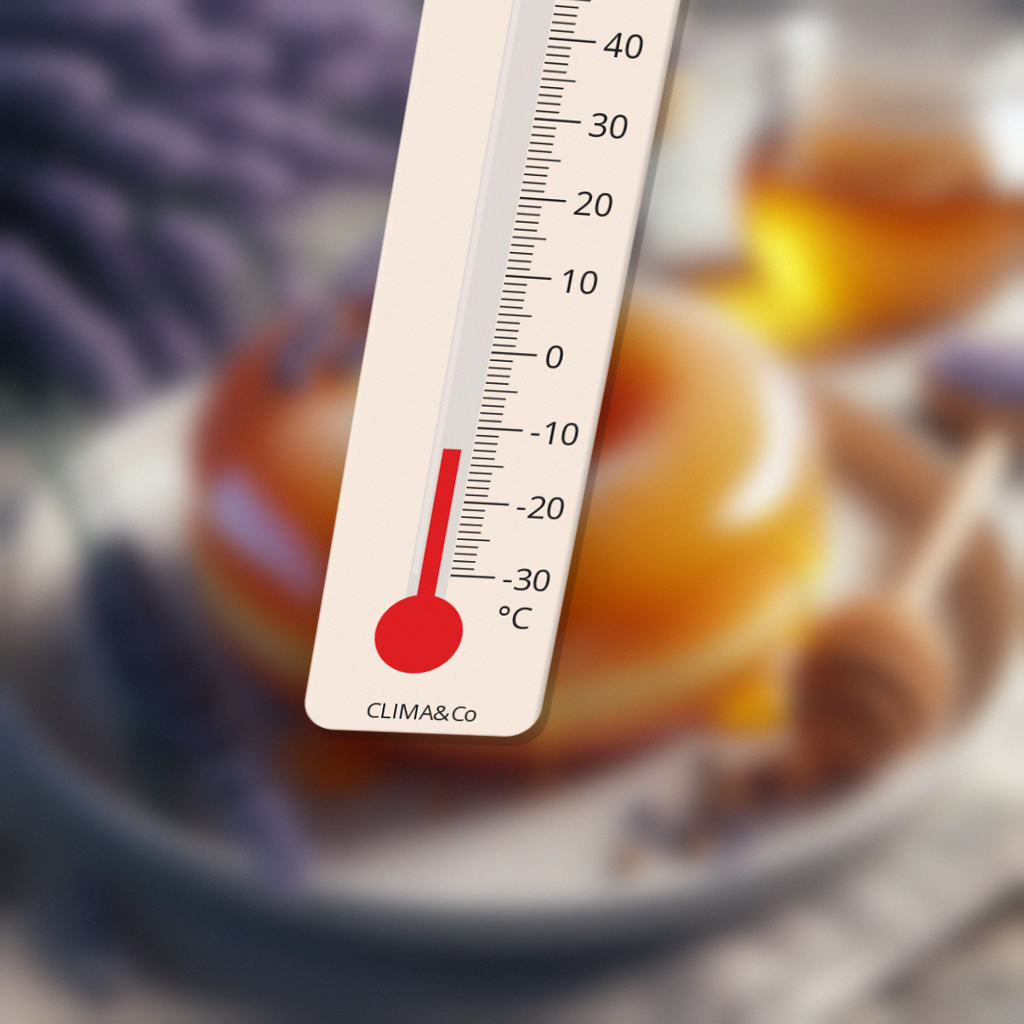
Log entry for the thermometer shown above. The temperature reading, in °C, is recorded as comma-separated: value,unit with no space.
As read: -13,°C
